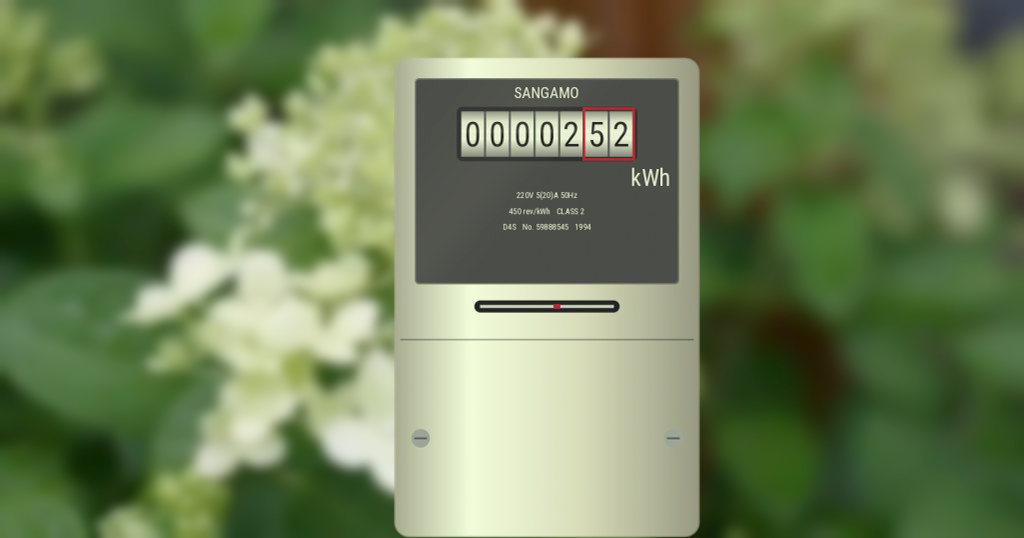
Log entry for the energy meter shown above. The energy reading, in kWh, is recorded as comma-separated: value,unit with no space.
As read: 2.52,kWh
